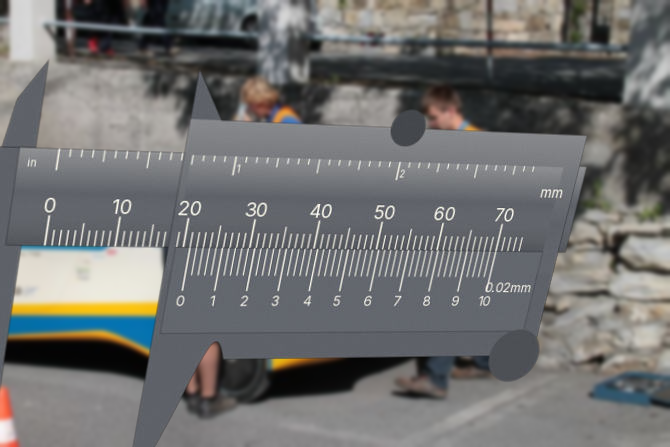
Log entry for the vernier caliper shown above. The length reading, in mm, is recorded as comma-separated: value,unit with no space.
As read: 21.0,mm
